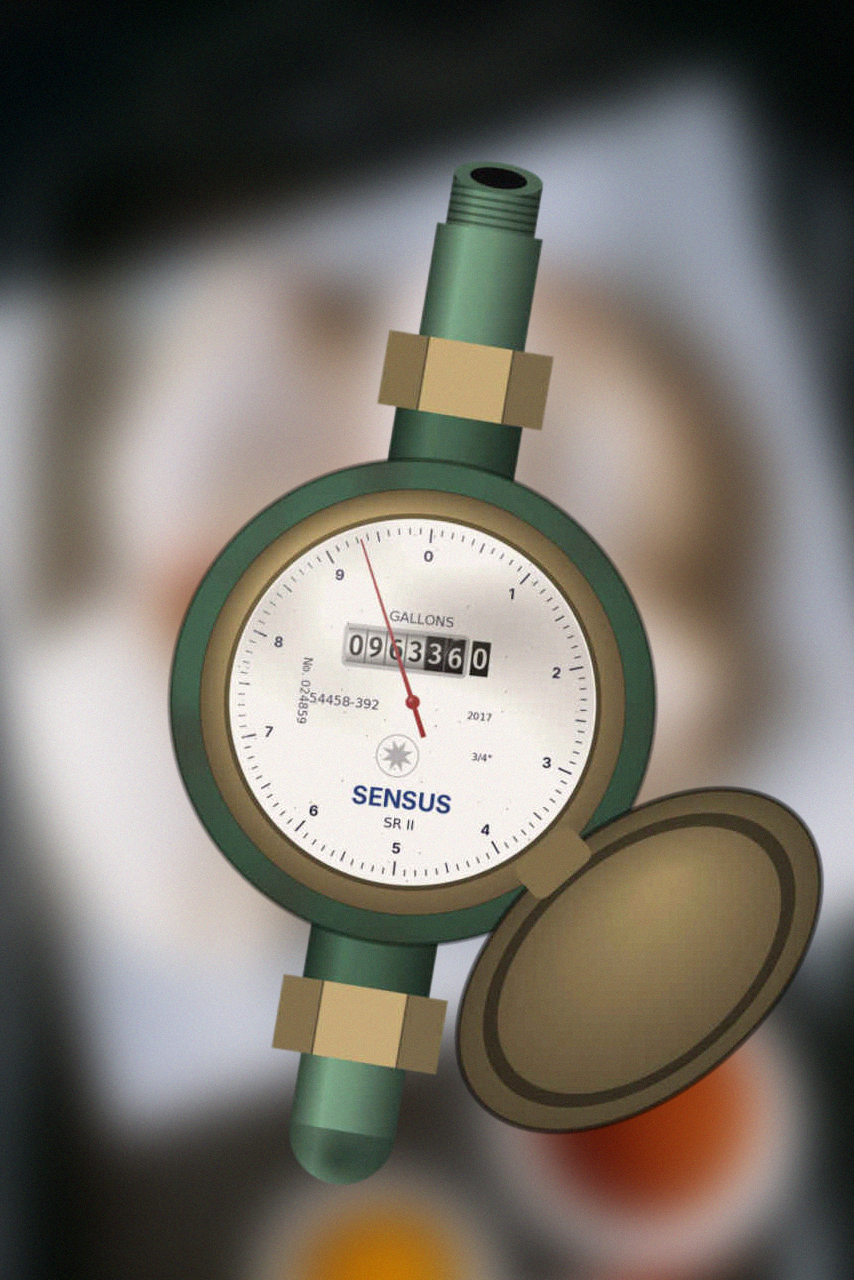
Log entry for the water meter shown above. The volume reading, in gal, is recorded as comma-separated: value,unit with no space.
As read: 963359.3,gal
